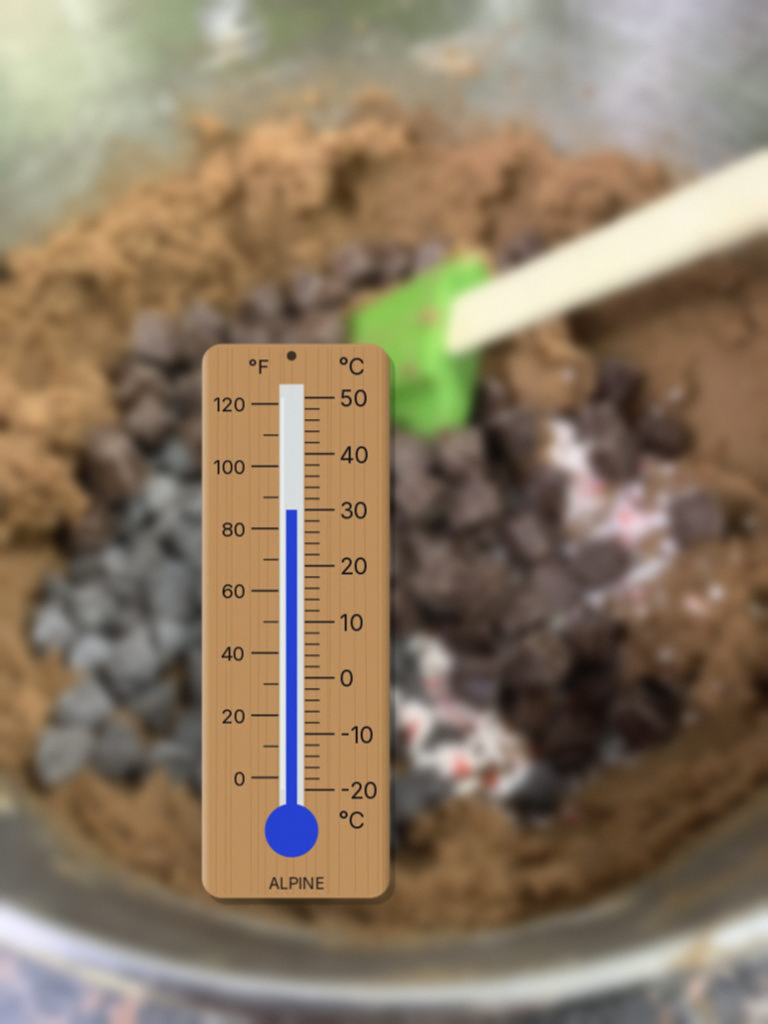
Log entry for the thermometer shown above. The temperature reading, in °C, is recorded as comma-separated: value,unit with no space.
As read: 30,°C
